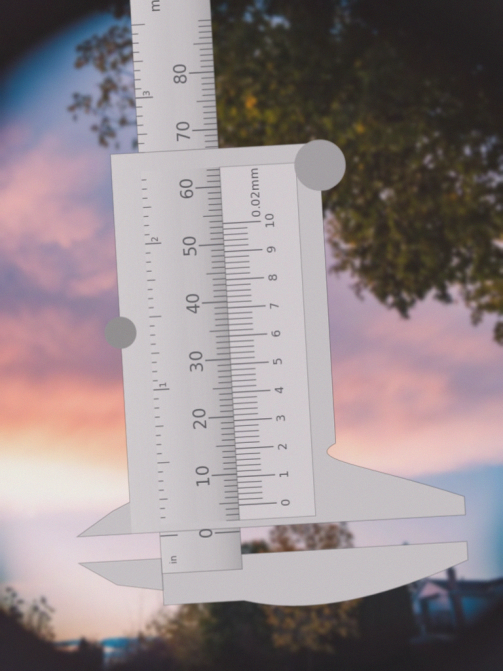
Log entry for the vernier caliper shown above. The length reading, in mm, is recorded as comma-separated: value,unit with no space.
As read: 4.6,mm
